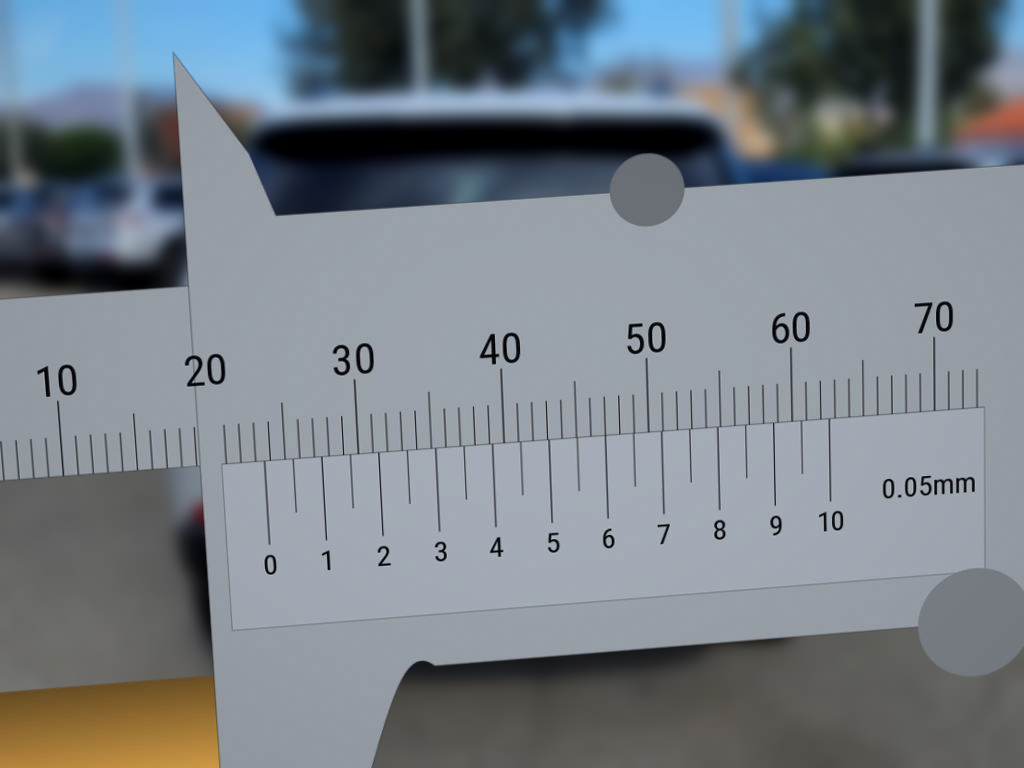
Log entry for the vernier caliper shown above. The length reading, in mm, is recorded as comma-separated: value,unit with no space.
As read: 23.6,mm
